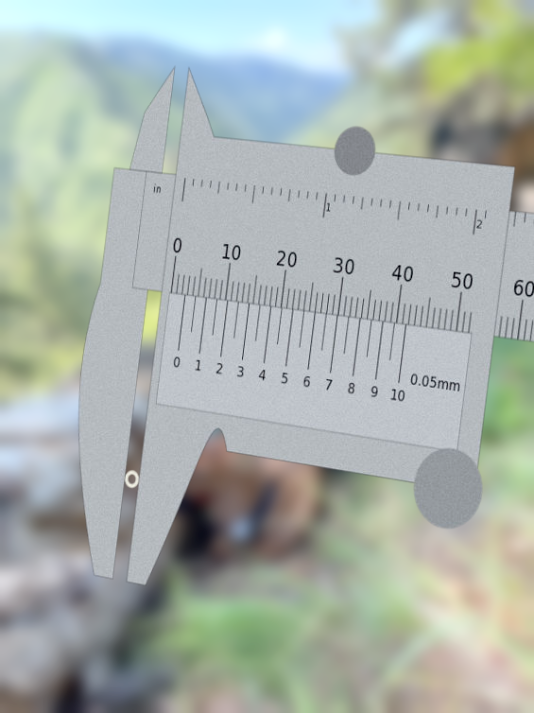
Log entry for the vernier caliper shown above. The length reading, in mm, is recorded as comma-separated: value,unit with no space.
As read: 2.6,mm
